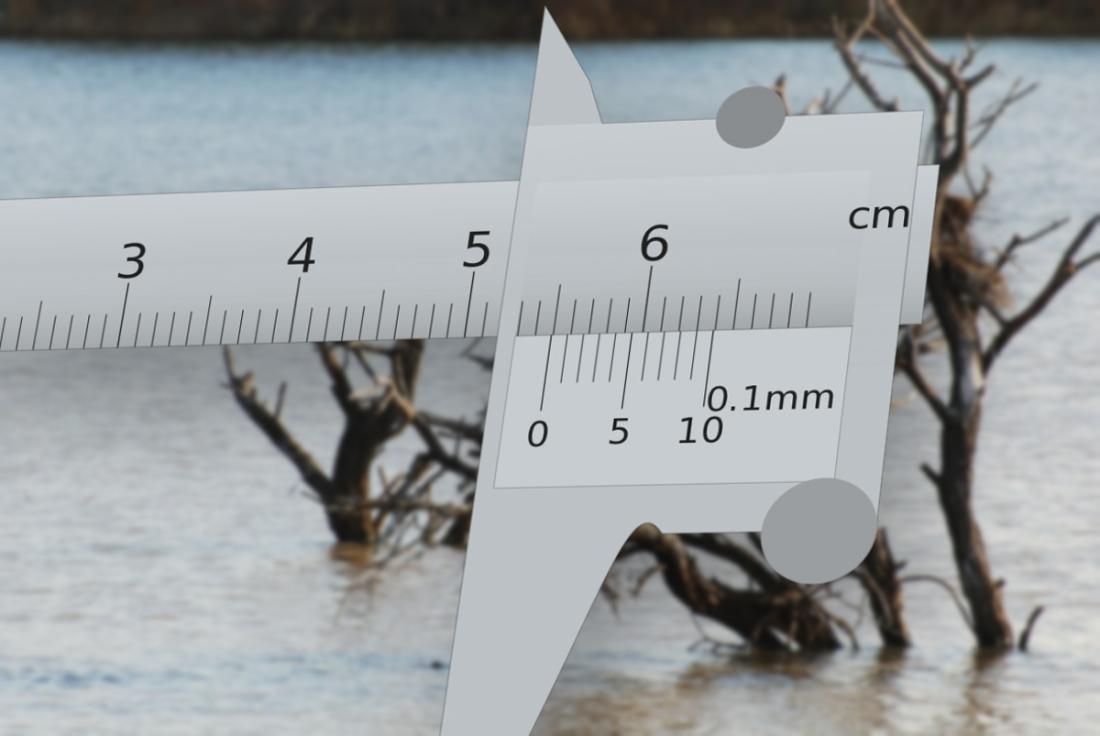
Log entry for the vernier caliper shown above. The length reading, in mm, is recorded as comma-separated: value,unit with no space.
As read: 54.9,mm
